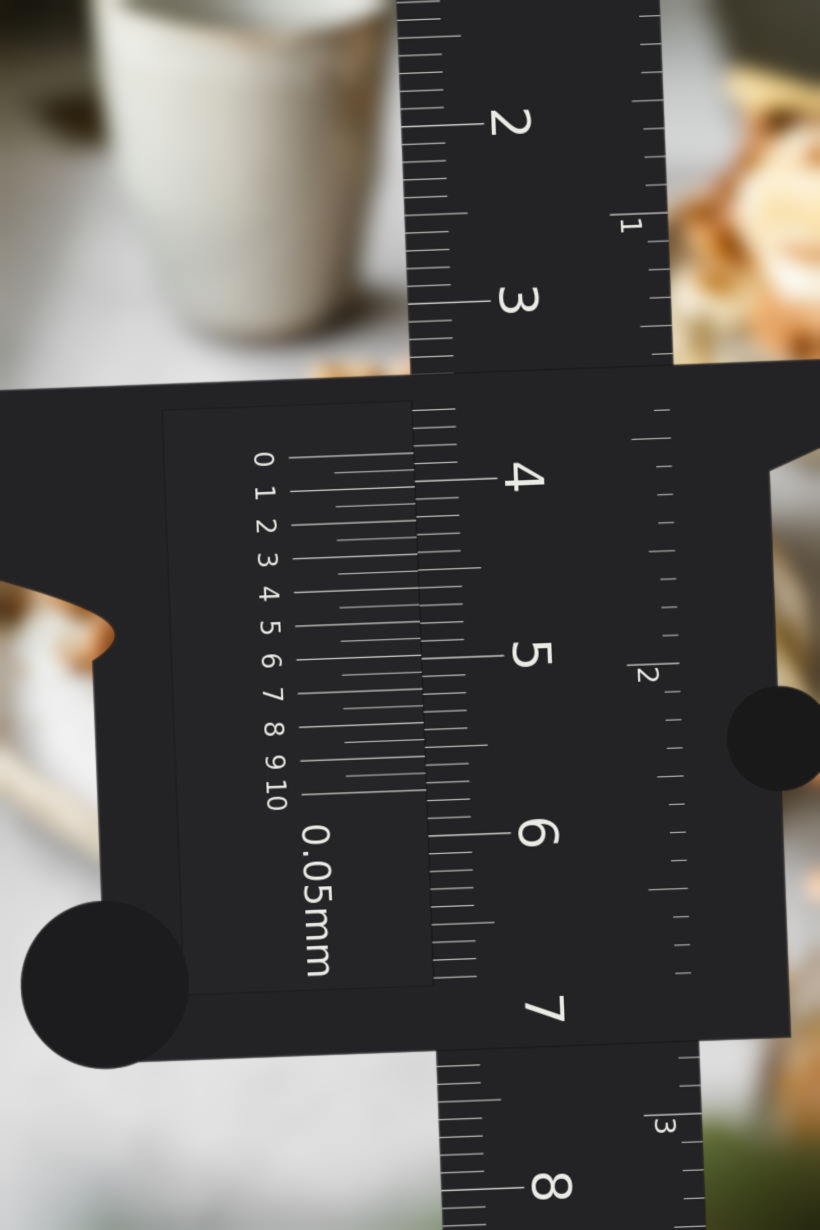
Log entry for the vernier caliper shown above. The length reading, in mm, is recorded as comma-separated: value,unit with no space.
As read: 38.4,mm
